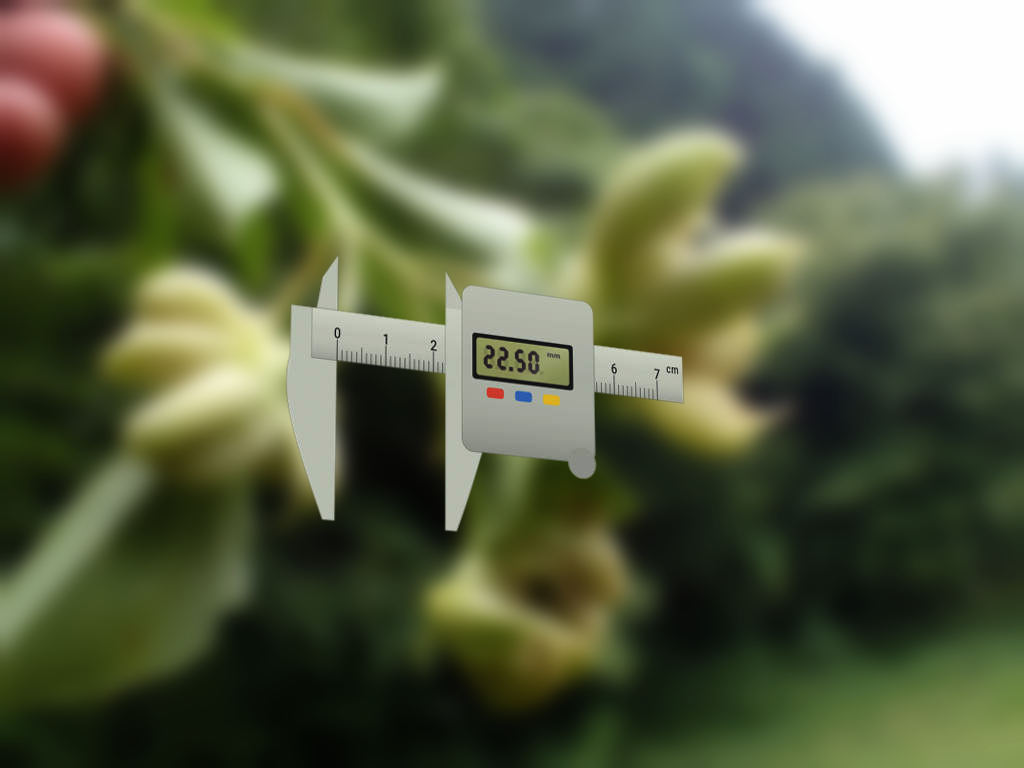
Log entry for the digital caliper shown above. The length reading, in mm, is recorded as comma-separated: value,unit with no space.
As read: 22.50,mm
